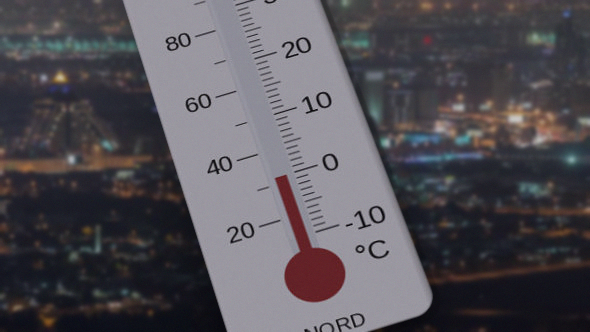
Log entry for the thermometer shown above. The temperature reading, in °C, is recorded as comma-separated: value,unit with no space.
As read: 0,°C
